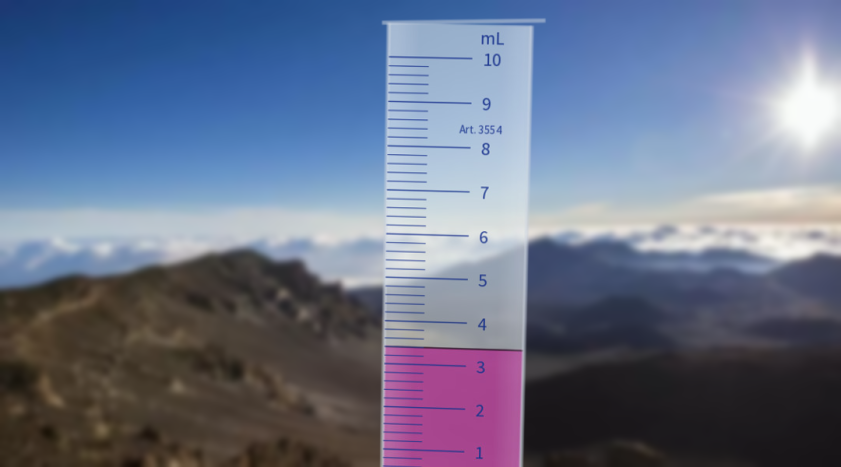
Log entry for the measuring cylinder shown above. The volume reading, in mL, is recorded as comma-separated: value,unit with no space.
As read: 3.4,mL
